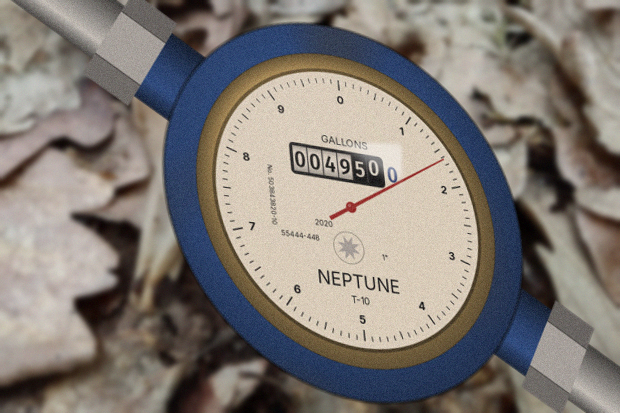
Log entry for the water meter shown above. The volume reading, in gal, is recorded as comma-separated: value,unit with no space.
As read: 49501.6,gal
